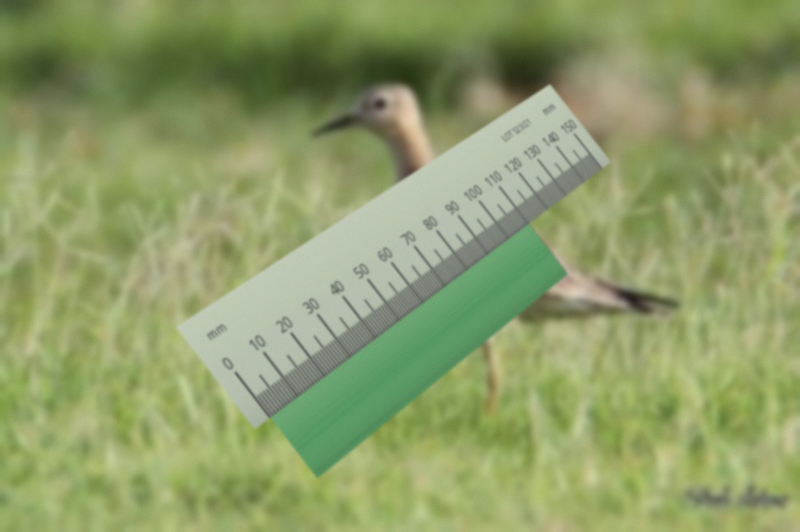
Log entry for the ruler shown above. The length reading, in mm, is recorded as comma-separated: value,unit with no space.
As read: 110,mm
